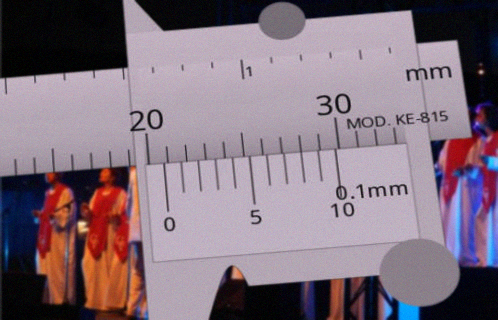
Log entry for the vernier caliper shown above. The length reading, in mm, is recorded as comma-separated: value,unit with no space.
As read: 20.8,mm
